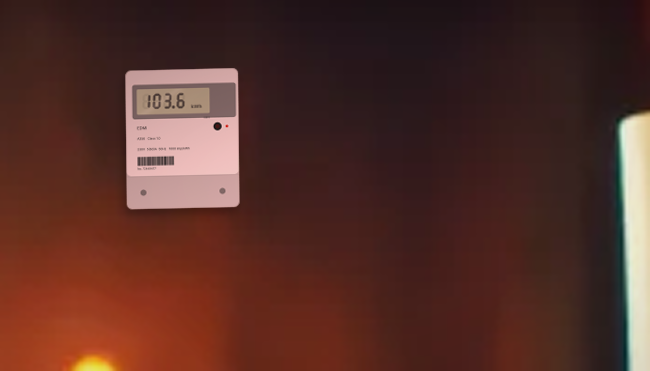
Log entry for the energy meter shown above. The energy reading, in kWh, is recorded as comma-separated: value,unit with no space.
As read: 103.6,kWh
